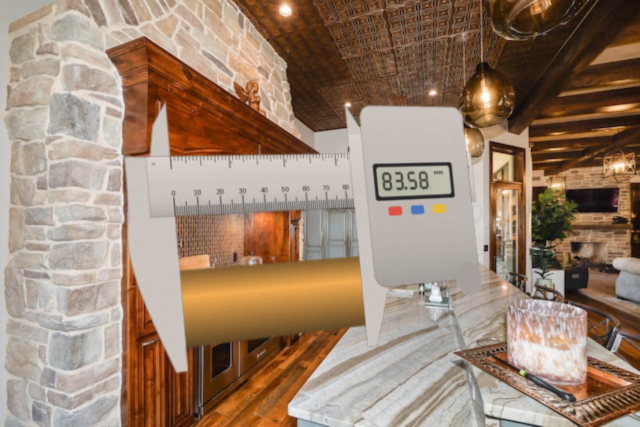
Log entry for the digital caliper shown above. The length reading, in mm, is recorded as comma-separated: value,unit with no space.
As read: 83.58,mm
